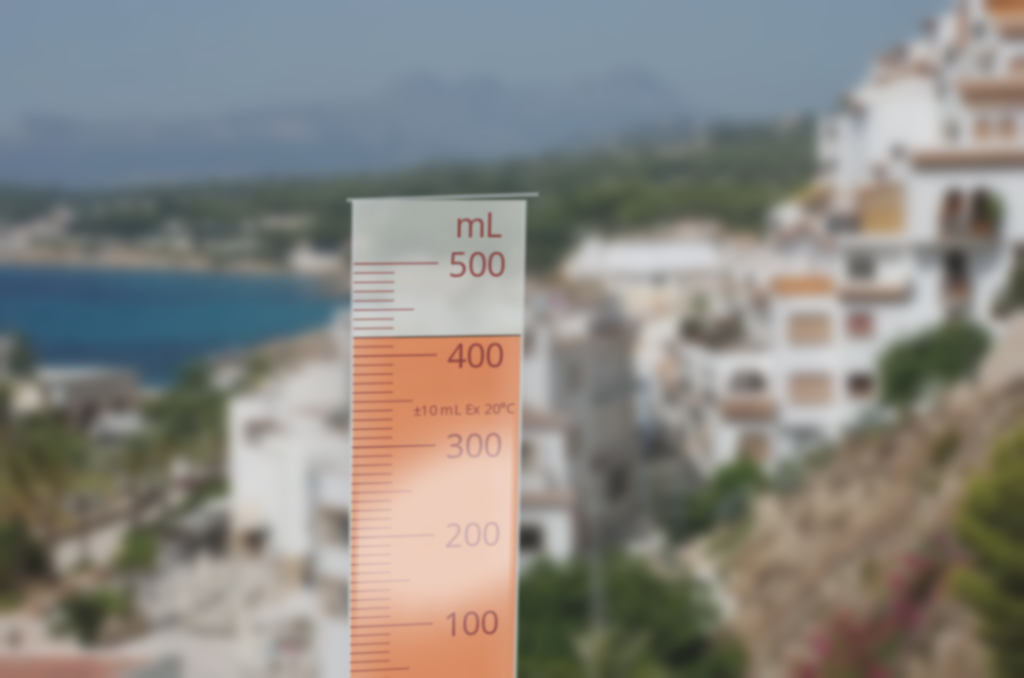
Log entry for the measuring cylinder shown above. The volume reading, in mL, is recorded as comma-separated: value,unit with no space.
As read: 420,mL
